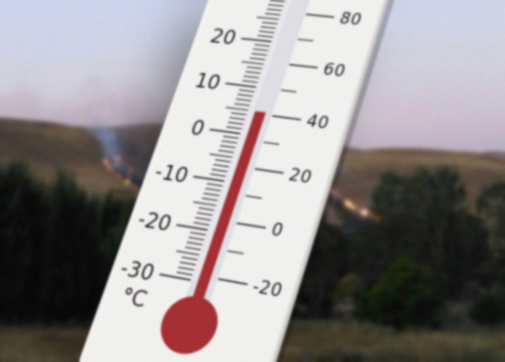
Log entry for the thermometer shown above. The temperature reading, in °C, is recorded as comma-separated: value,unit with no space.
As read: 5,°C
